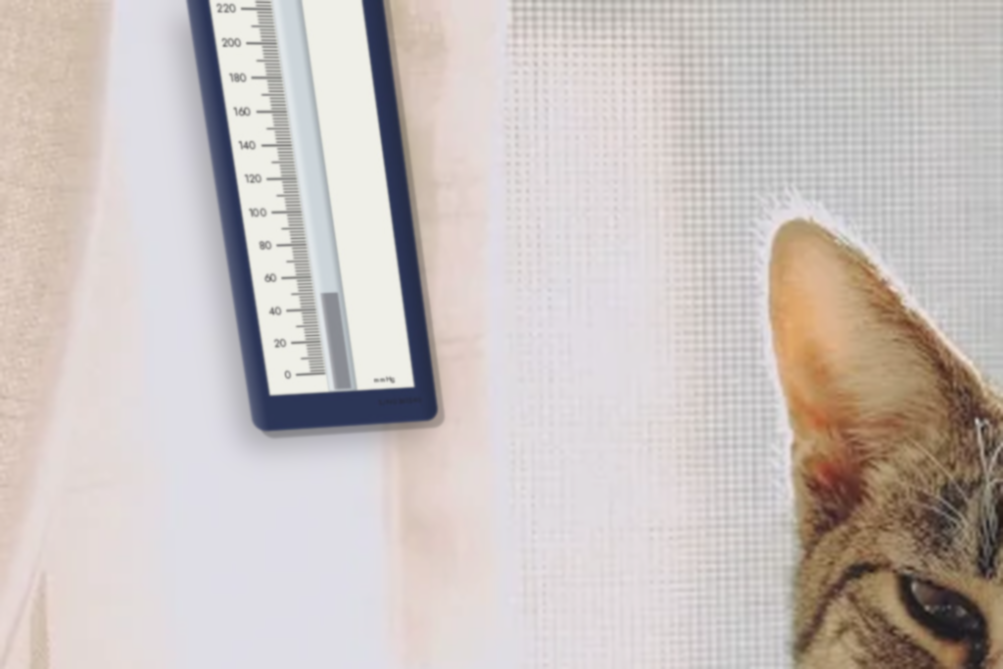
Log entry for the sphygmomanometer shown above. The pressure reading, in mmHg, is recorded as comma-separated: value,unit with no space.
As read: 50,mmHg
